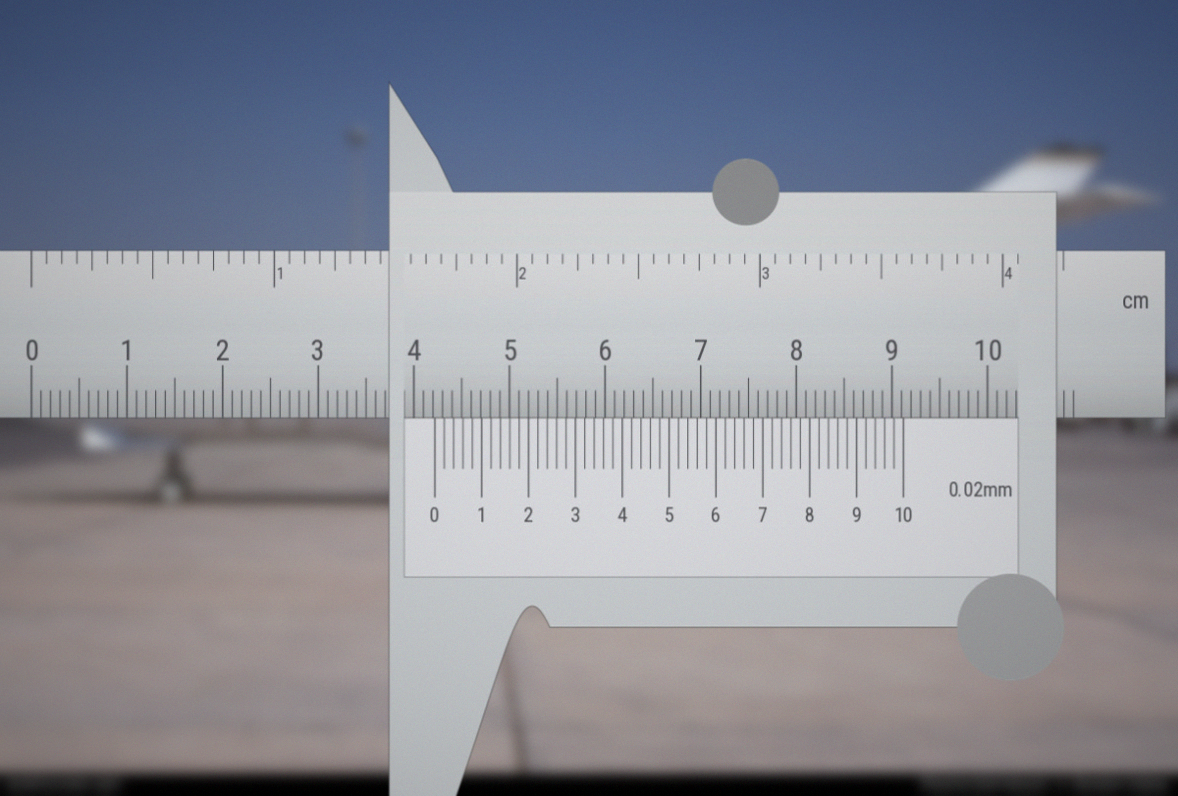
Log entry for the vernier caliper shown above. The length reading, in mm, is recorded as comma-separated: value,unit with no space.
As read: 42.2,mm
